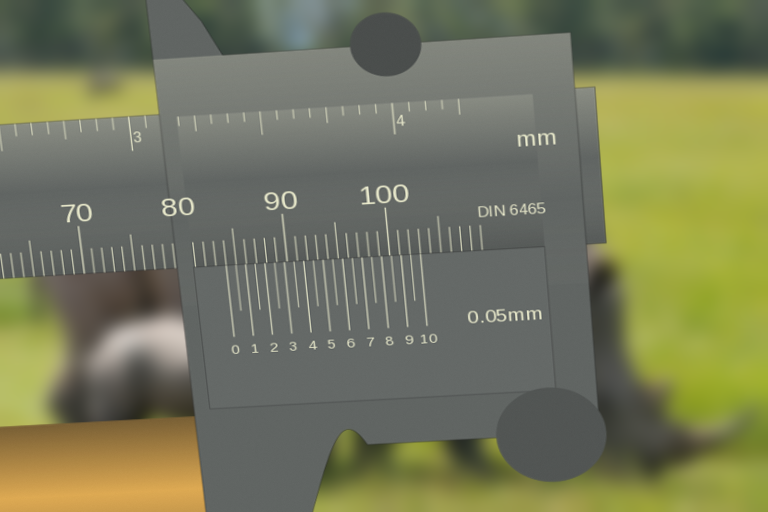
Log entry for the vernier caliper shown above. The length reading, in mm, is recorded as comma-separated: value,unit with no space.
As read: 84.0,mm
